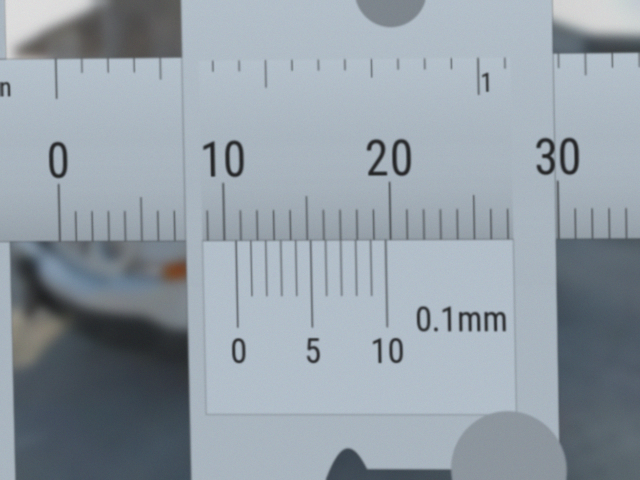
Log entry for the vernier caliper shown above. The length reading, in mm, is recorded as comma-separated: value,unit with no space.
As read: 10.7,mm
